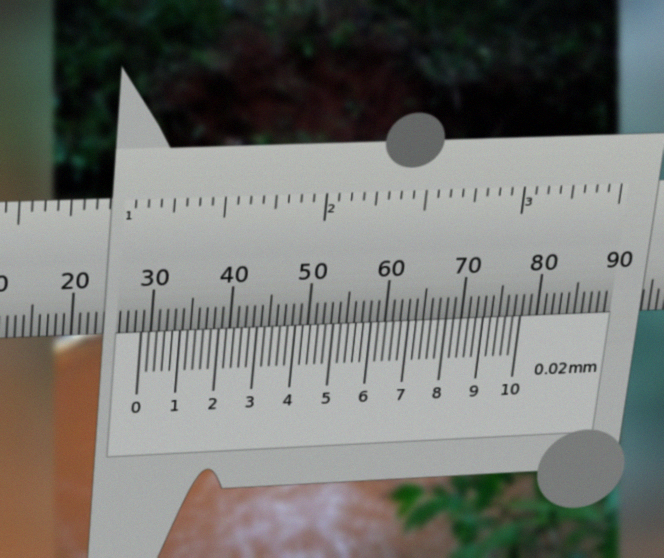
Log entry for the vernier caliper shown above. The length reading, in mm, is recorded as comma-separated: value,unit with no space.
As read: 28.8,mm
